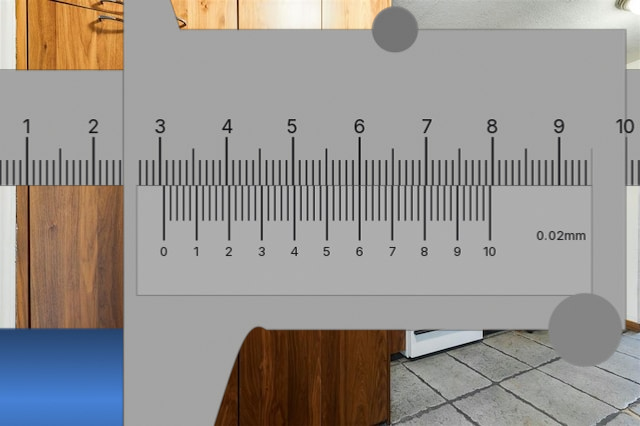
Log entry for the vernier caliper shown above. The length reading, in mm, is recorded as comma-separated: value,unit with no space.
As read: 30.6,mm
